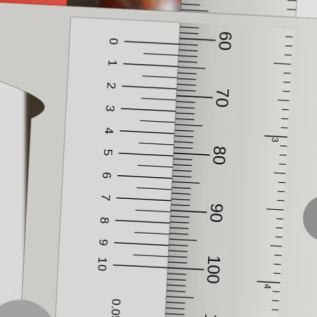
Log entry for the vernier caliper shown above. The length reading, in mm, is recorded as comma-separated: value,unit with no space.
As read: 61.0,mm
